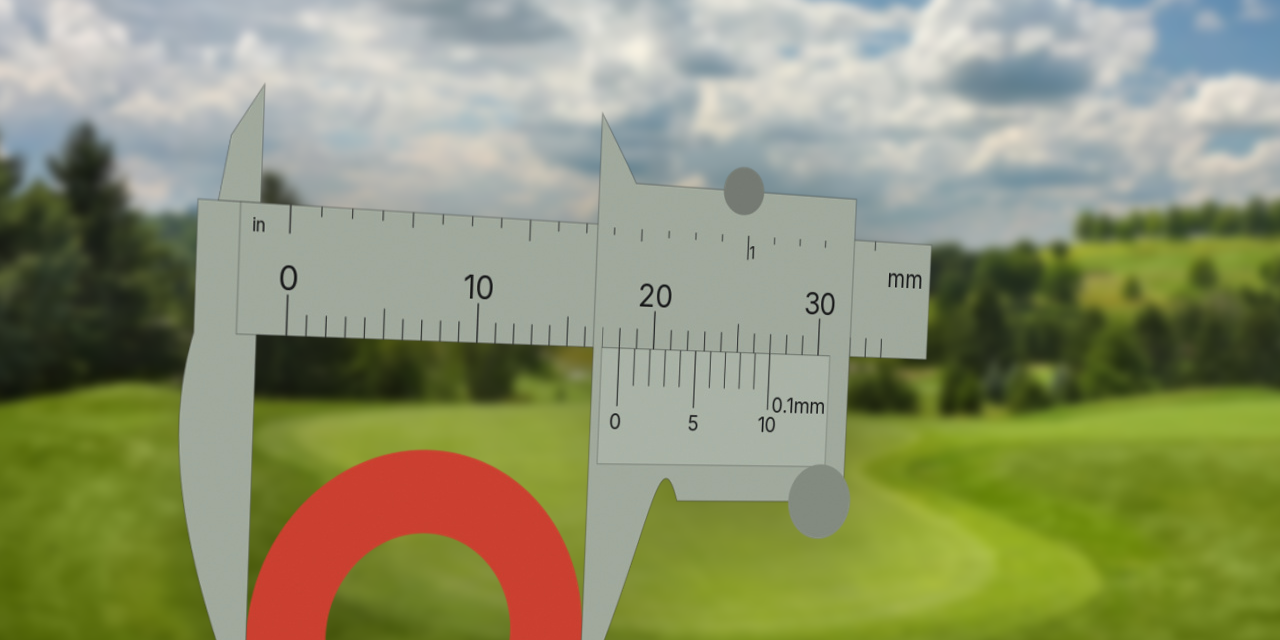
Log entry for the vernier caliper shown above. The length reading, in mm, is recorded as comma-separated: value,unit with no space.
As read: 18.0,mm
